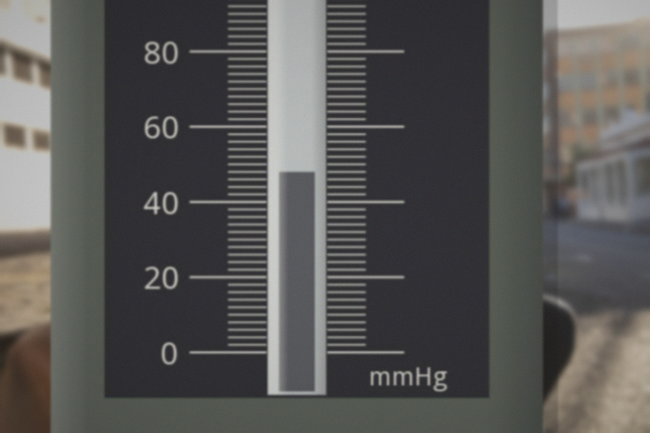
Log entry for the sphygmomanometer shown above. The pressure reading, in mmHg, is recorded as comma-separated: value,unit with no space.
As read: 48,mmHg
